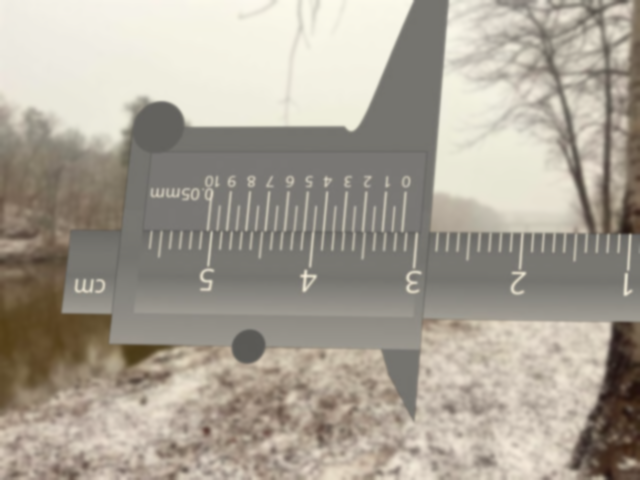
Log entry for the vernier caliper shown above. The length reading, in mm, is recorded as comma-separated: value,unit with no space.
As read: 31.4,mm
